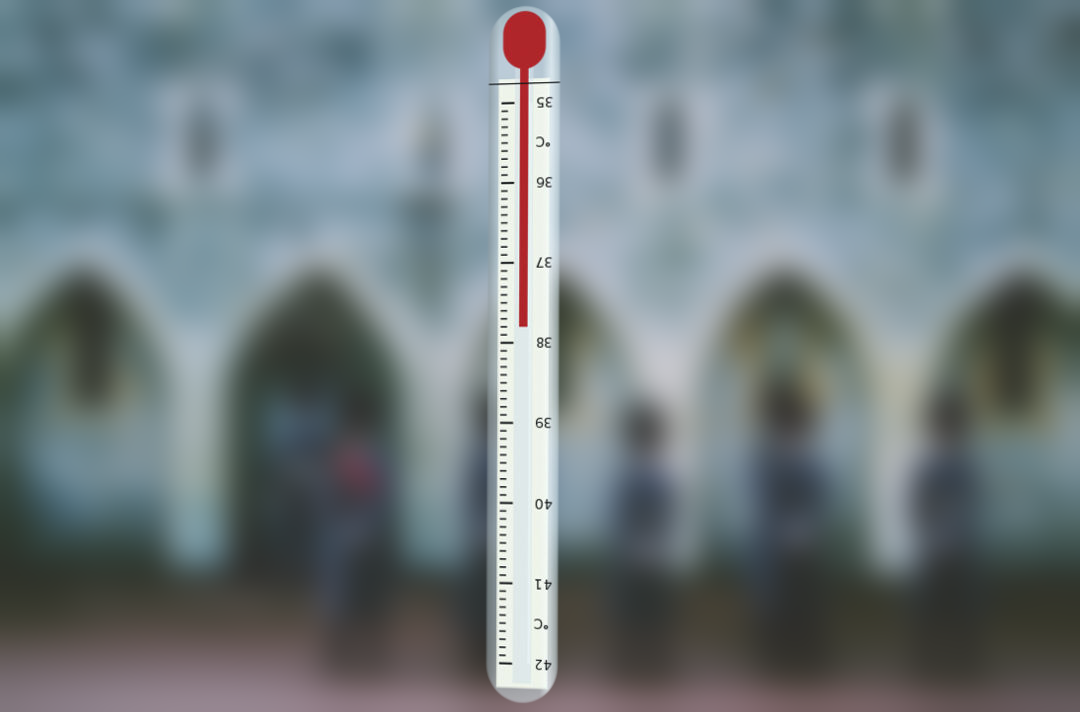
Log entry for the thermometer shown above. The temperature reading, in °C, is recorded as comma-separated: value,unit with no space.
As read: 37.8,°C
